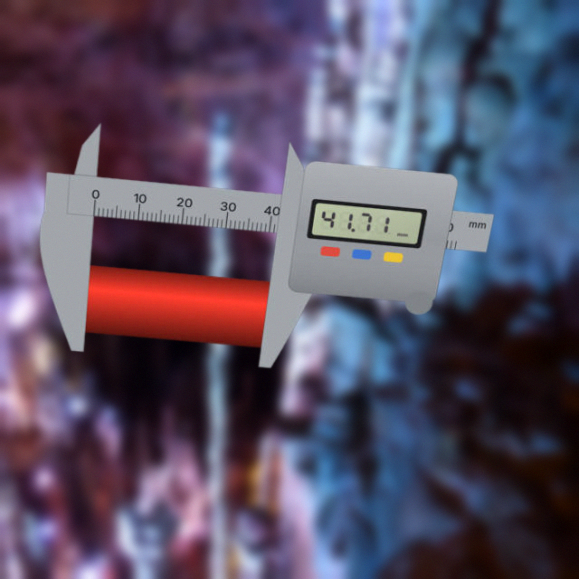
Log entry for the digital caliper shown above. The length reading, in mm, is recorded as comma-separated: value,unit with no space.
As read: 41.71,mm
